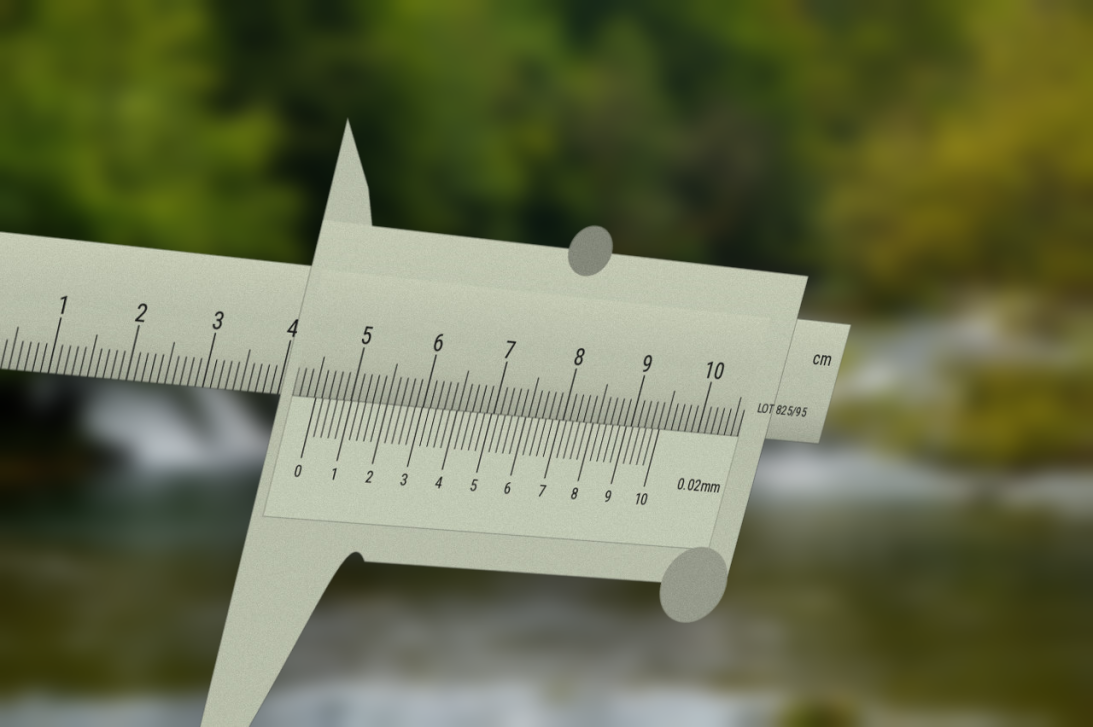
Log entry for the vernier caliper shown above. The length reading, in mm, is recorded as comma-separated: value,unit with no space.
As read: 45.2,mm
